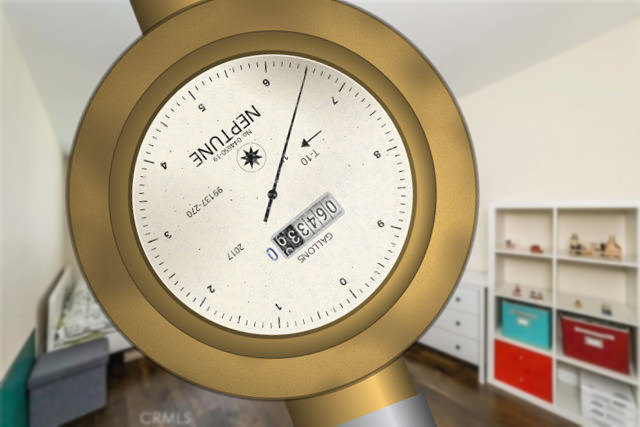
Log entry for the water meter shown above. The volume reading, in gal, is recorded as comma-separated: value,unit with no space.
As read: 643386.5,gal
